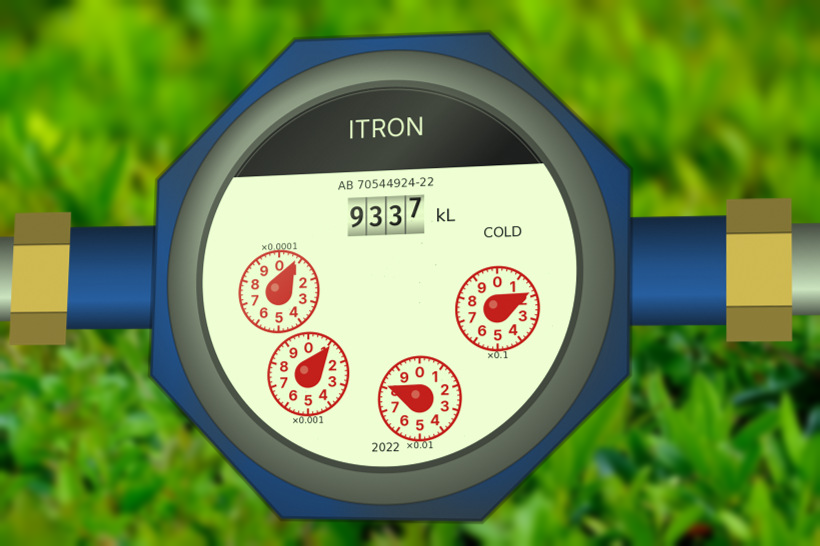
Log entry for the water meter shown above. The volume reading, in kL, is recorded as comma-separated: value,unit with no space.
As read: 9337.1810,kL
